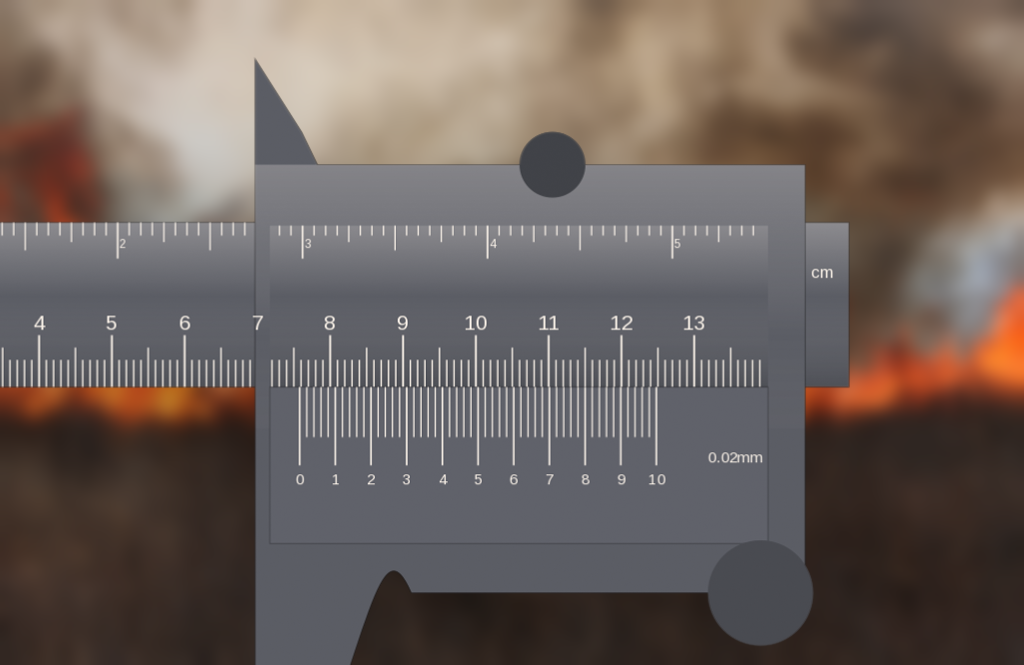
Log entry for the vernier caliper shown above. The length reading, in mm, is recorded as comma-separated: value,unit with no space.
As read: 75.8,mm
